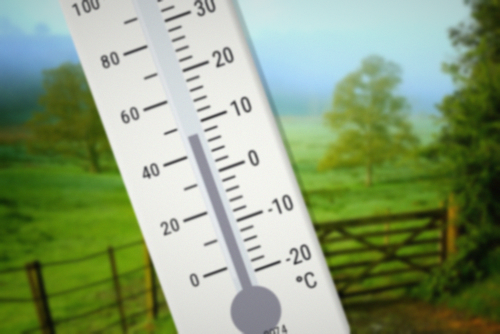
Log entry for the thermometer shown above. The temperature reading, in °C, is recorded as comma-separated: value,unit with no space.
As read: 8,°C
